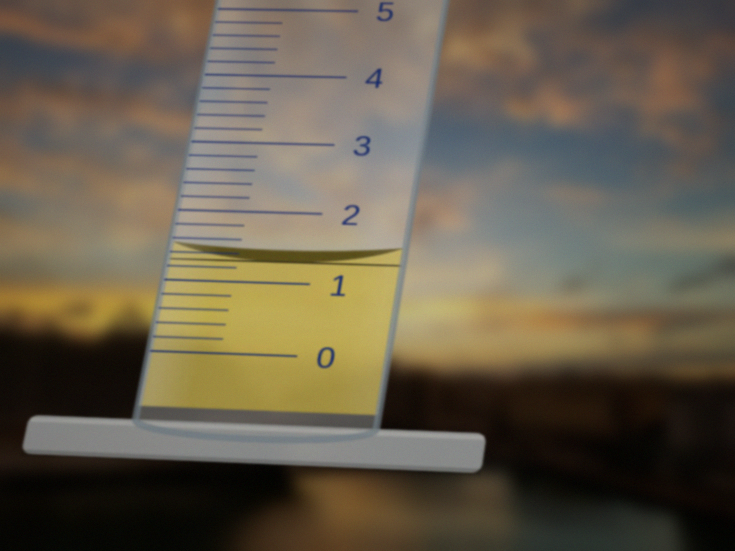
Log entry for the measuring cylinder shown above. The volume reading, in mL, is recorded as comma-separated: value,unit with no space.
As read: 1.3,mL
